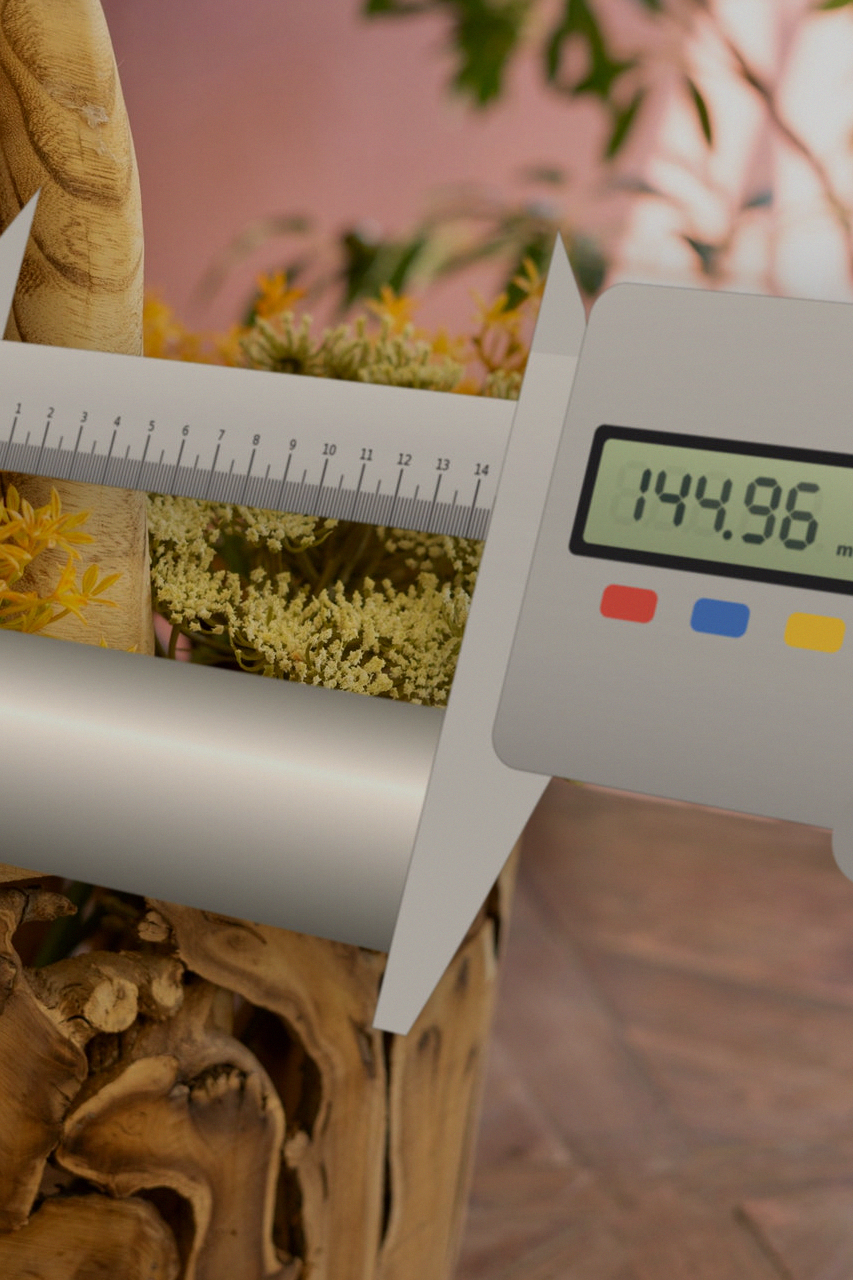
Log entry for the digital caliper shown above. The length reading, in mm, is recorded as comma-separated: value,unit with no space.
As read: 144.96,mm
